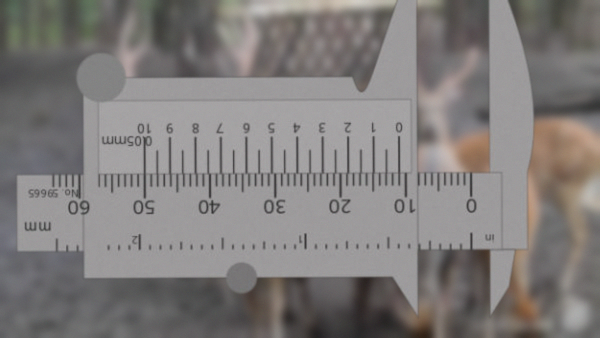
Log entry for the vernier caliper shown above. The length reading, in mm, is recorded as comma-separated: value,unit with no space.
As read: 11.0,mm
